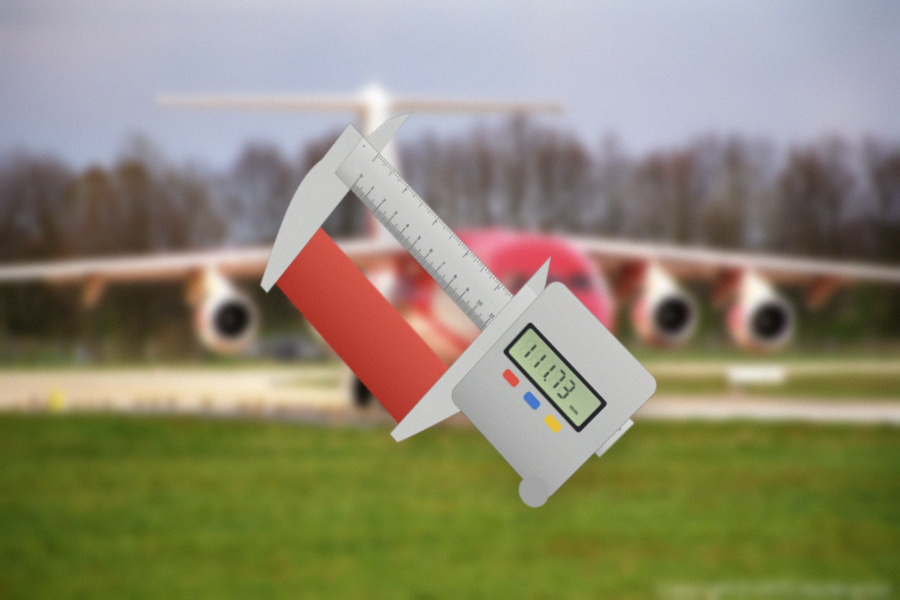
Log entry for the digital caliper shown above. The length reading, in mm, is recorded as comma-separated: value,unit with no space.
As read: 111.73,mm
